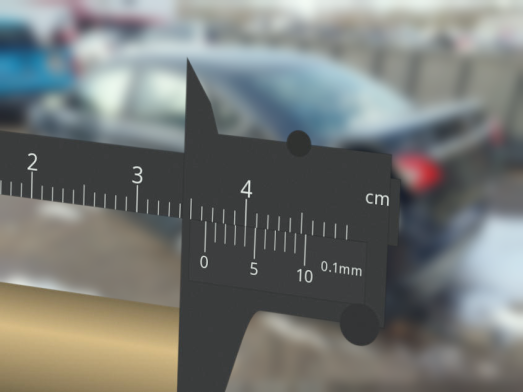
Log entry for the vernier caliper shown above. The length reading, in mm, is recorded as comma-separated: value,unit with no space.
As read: 36.4,mm
